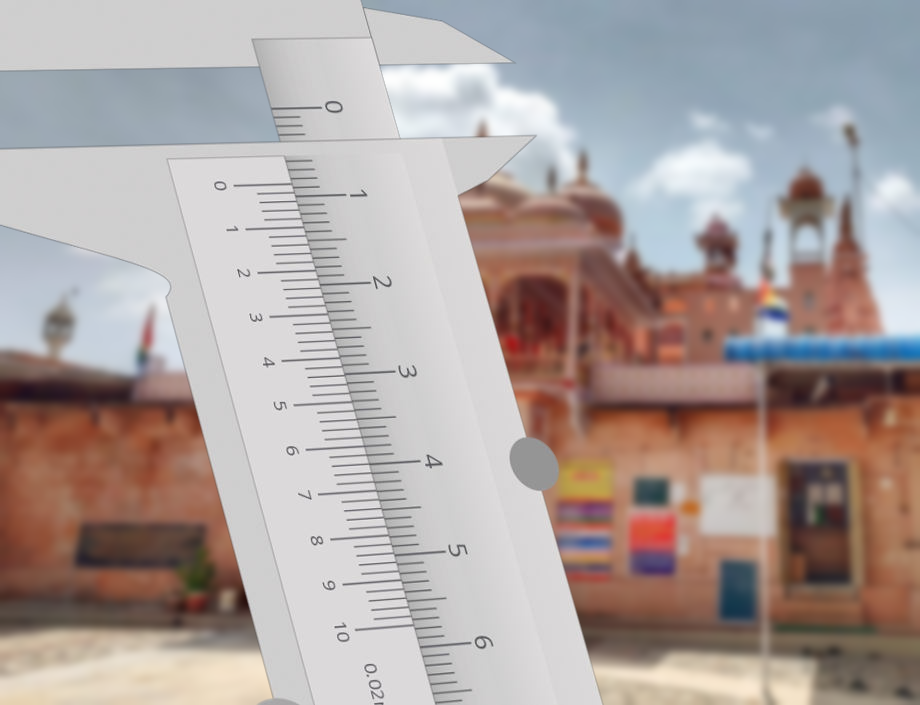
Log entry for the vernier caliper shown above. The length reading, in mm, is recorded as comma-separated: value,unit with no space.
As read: 8.6,mm
